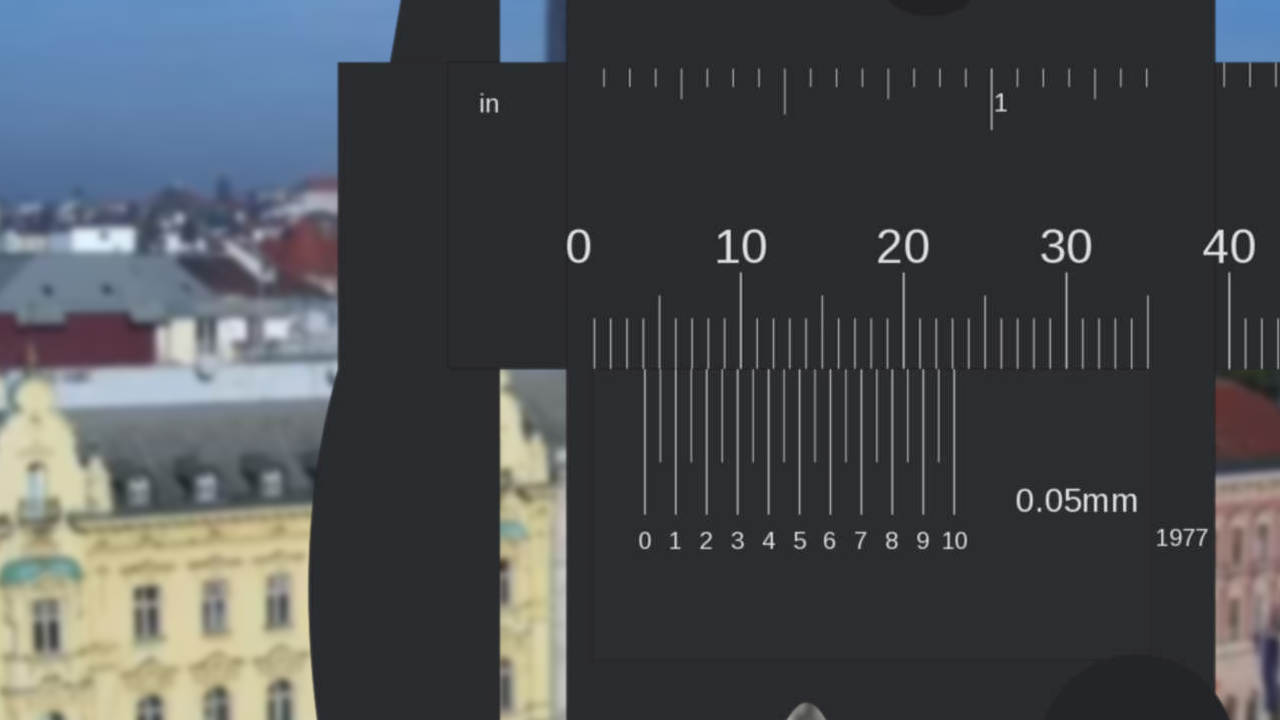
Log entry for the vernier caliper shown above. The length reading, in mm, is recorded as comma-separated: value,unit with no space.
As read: 4.1,mm
